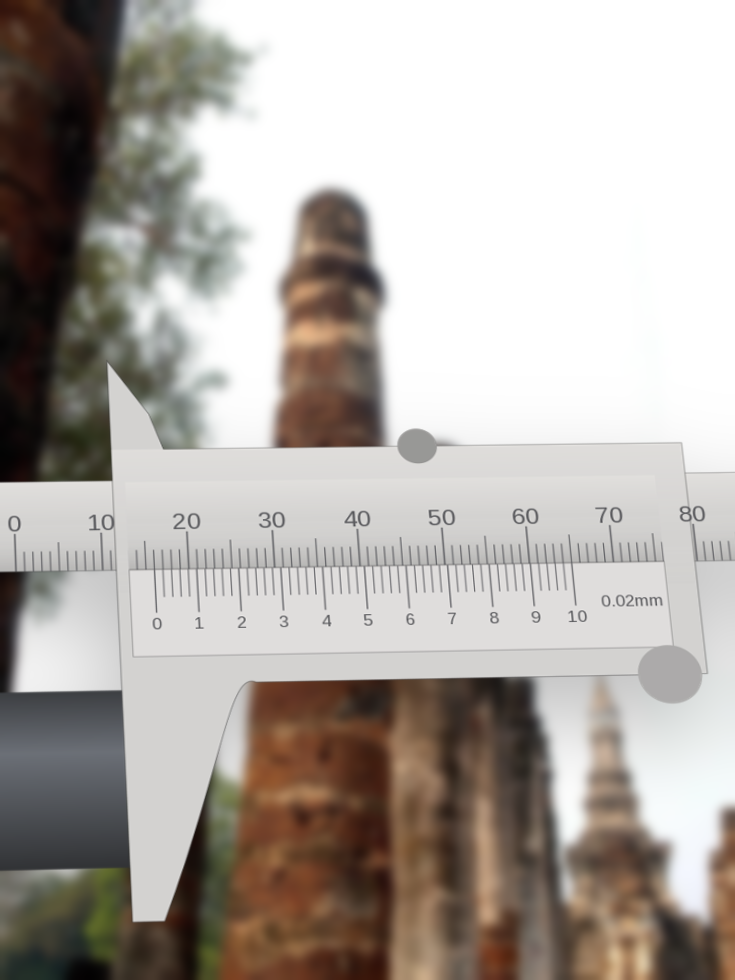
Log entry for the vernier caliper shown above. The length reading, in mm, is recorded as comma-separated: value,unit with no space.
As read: 16.0,mm
